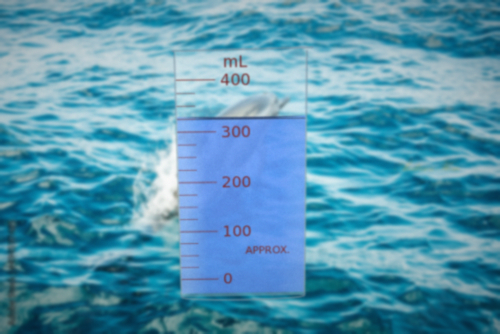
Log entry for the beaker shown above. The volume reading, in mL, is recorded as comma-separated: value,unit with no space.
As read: 325,mL
